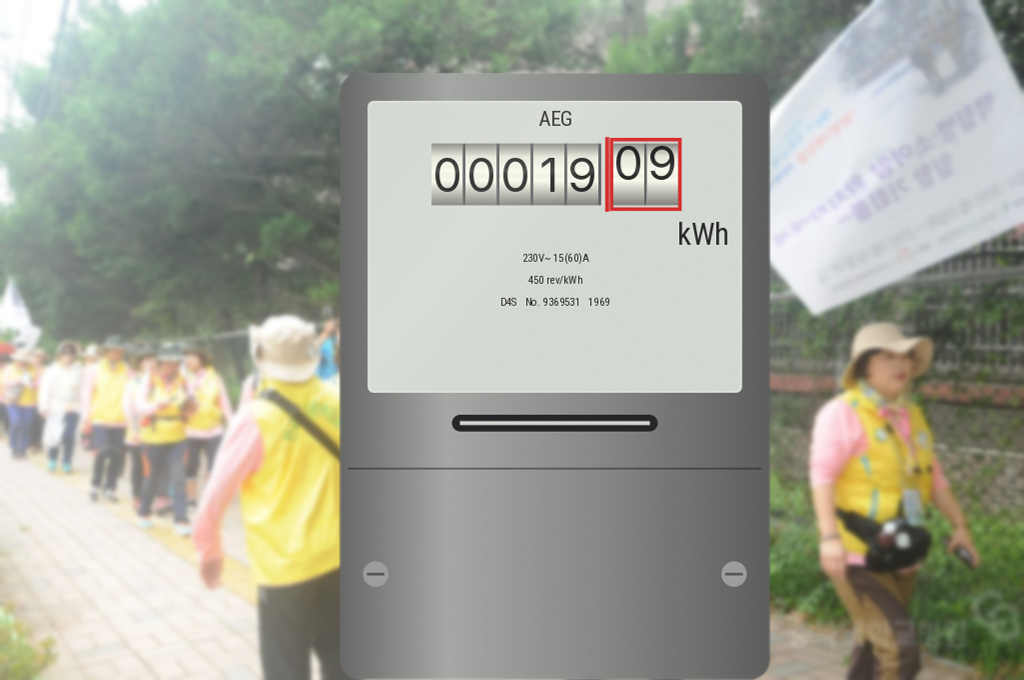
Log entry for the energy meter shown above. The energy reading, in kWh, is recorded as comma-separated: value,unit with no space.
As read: 19.09,kWh
